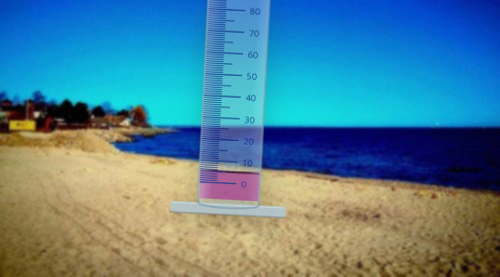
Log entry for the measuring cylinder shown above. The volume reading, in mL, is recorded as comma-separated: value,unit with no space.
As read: 5,mL
